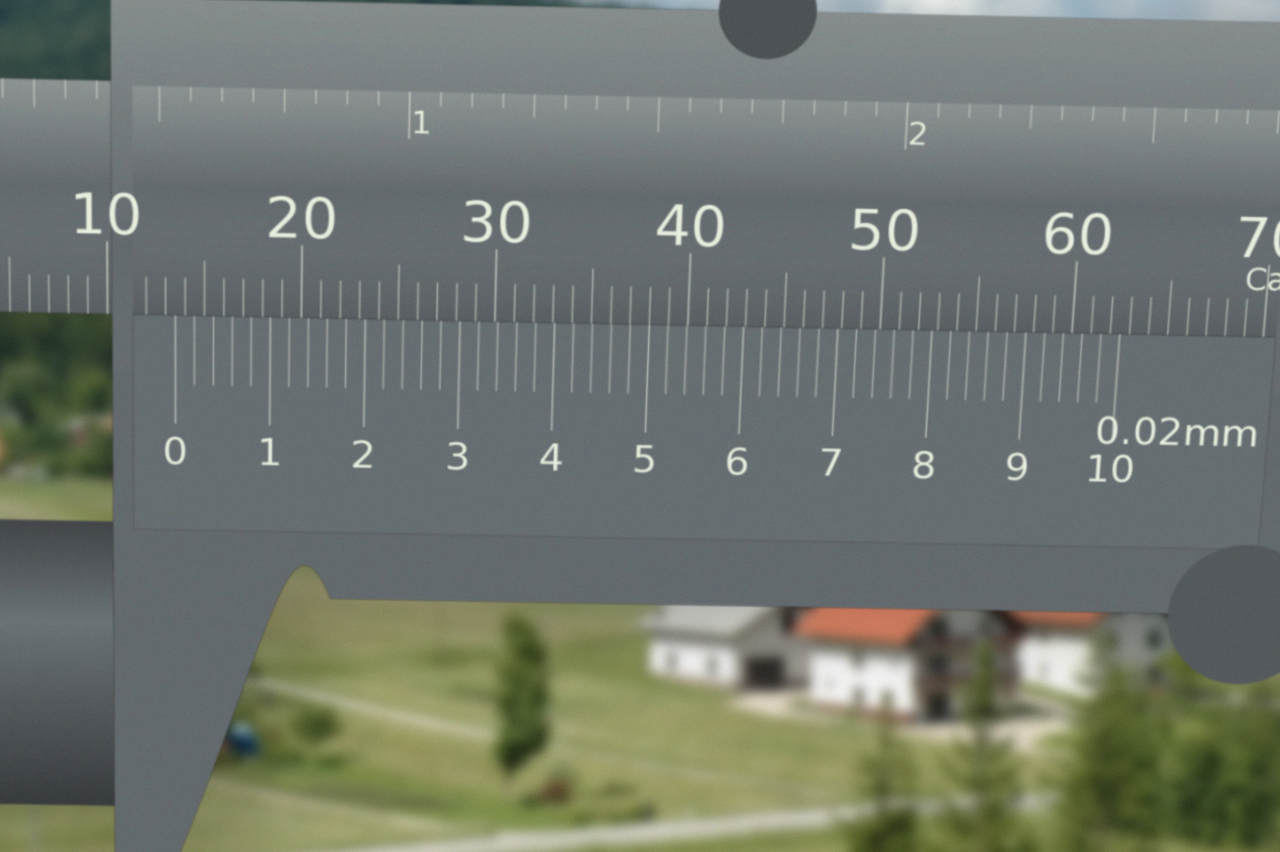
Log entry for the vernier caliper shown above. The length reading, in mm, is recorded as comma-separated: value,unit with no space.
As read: 13.5,mm
